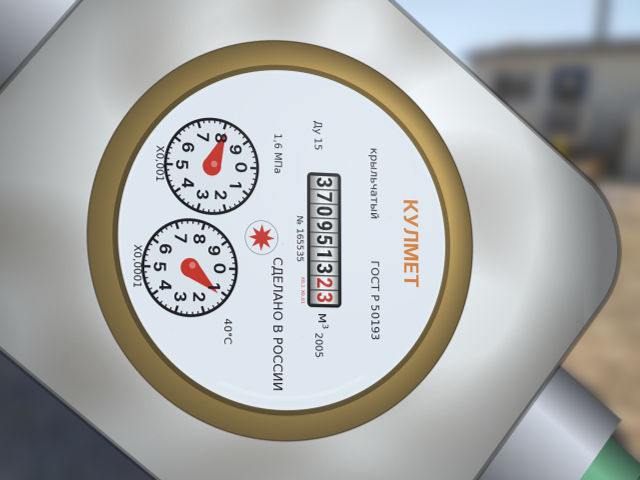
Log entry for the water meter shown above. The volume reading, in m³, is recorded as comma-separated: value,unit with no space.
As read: 3709513.2381,m³
